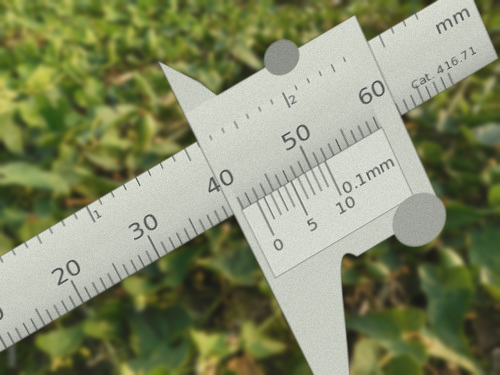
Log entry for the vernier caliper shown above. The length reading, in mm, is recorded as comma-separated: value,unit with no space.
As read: 42.8,mm
